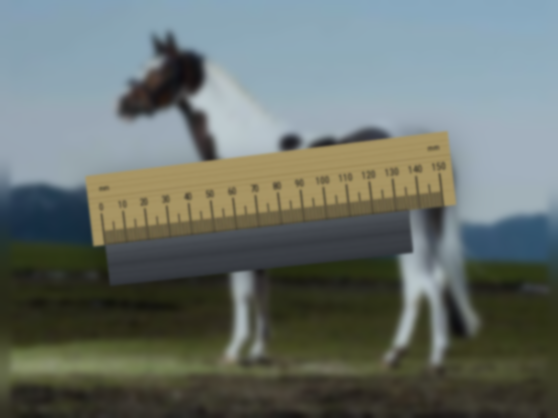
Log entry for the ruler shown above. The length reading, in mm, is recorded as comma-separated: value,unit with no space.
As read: 135,mm
